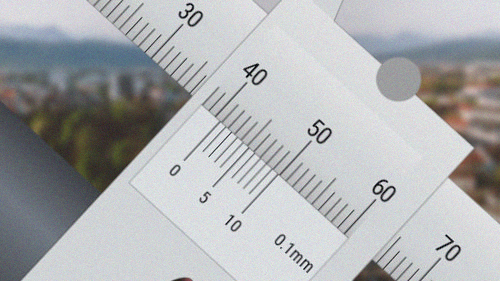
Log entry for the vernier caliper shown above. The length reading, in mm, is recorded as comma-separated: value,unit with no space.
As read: 40.8,mm
